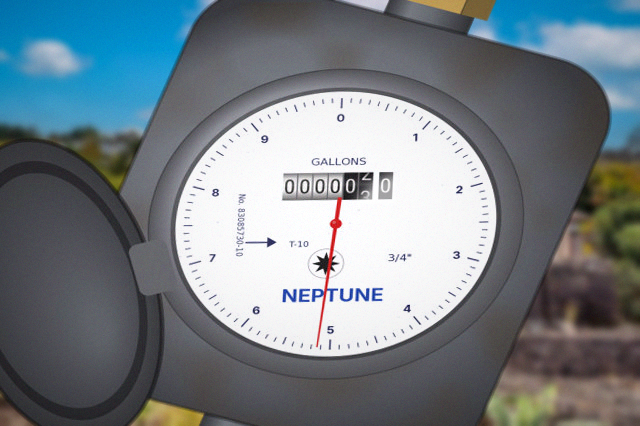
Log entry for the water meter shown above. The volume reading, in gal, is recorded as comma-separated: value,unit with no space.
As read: 25.1,gal
